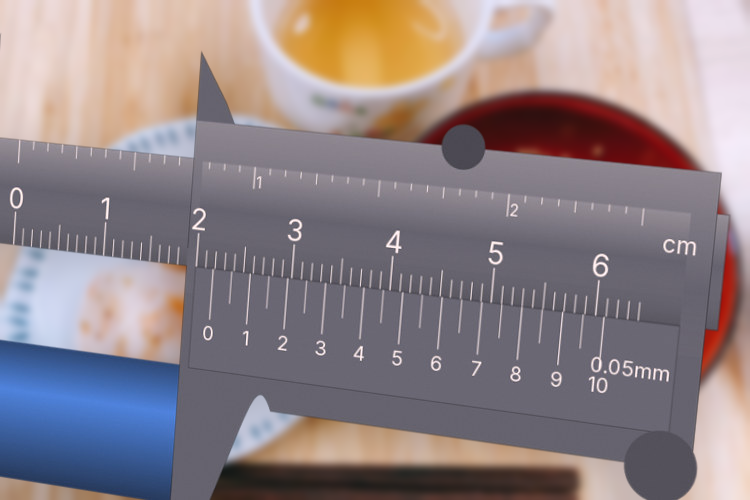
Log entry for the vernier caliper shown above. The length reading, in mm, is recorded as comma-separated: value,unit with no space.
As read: 21.8,mm
